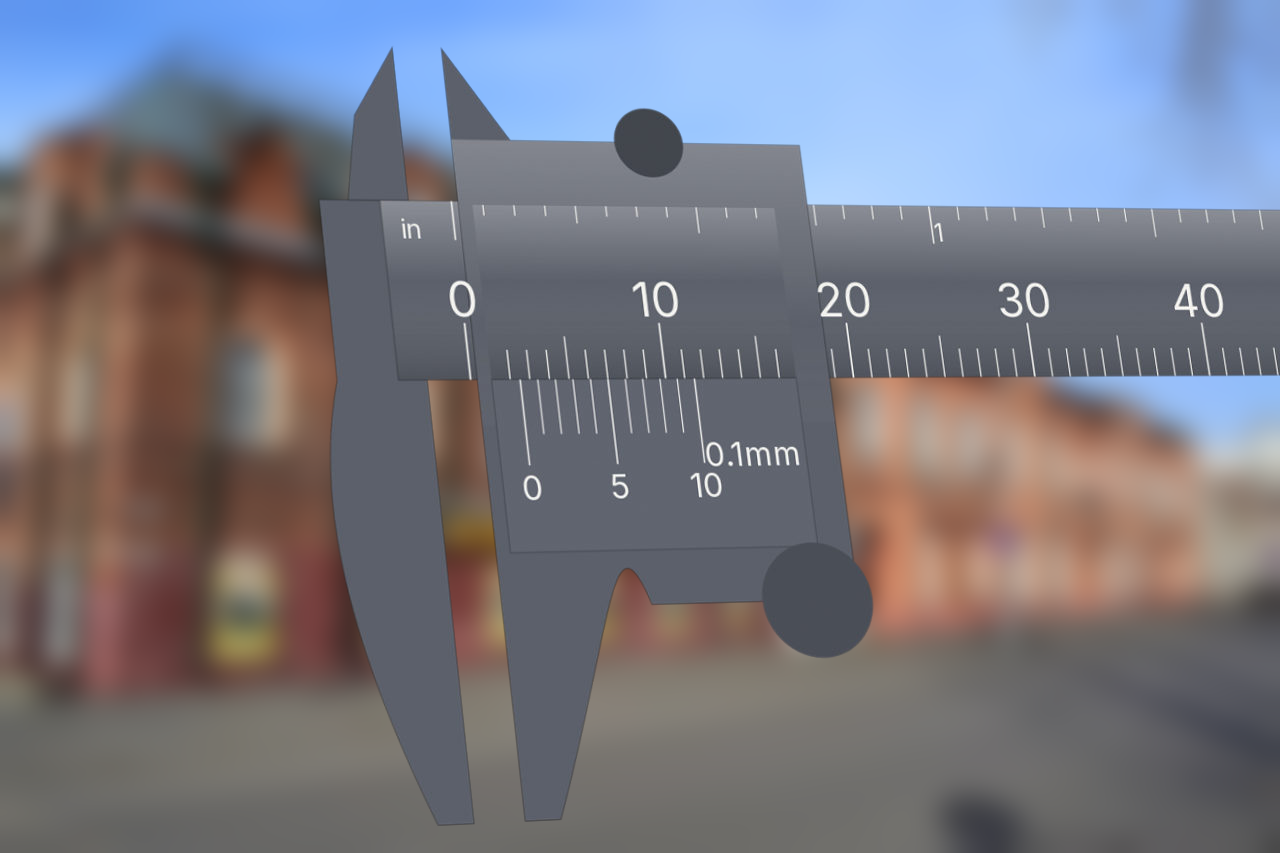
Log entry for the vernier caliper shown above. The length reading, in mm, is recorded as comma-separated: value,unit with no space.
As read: 2.5,mm
